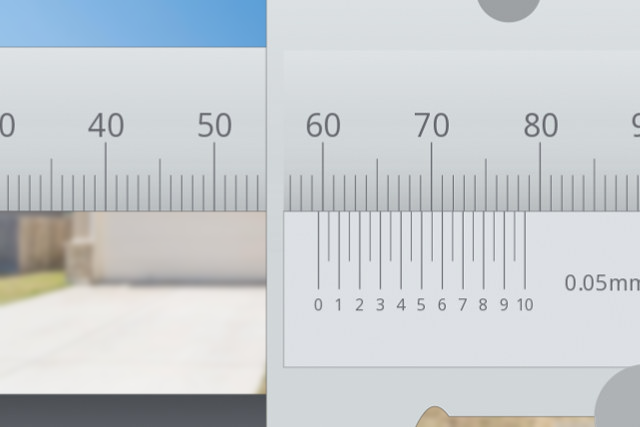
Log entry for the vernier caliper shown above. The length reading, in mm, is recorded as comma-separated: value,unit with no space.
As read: 59.6,mm
